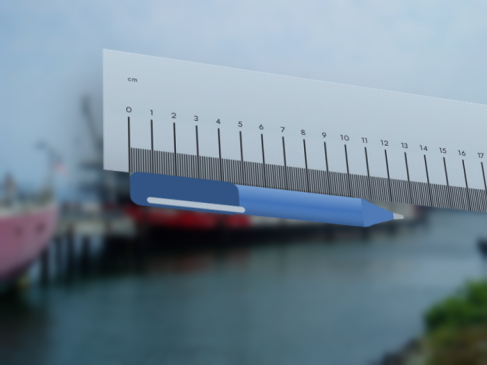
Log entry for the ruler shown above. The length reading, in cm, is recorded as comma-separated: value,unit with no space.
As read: 12.5,cm
